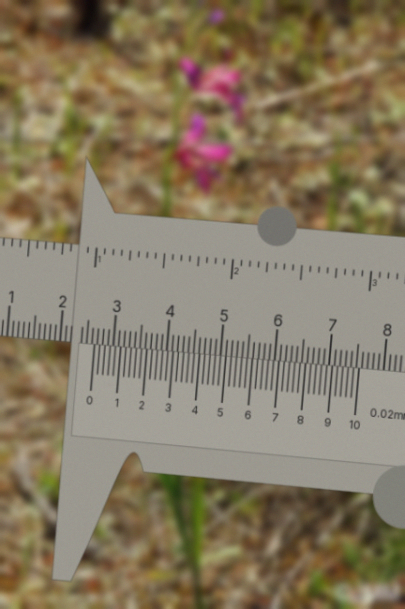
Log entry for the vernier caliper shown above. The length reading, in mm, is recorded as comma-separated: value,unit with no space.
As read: 26.5,mm
